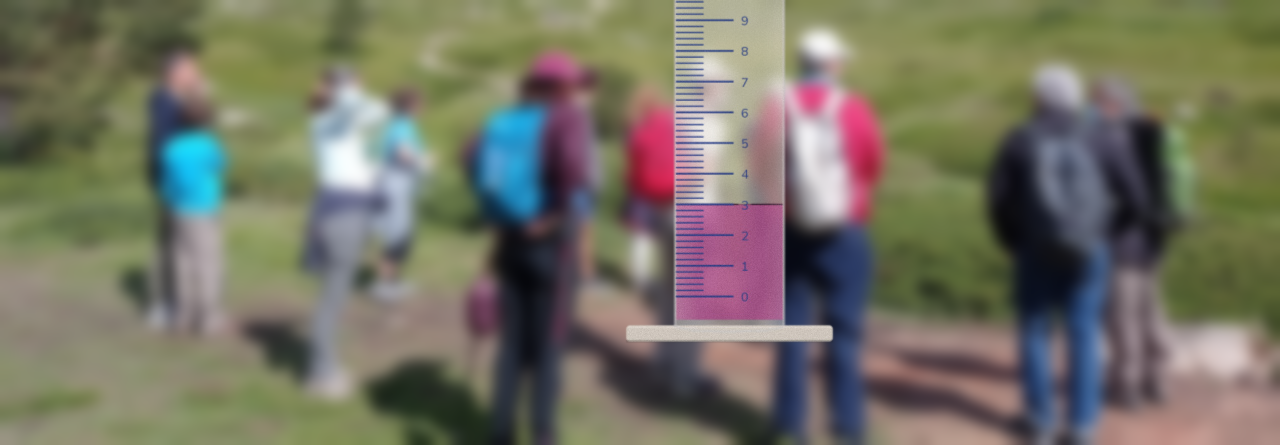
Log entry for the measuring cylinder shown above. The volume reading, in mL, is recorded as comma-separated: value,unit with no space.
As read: 3,mL
